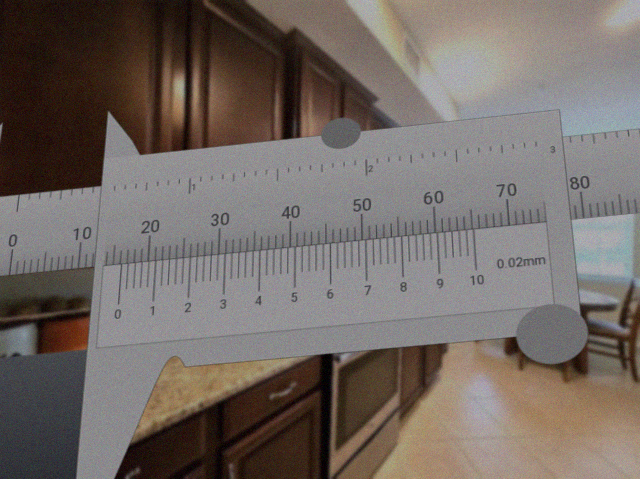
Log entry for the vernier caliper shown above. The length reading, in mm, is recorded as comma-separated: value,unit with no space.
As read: 16.2,mm
